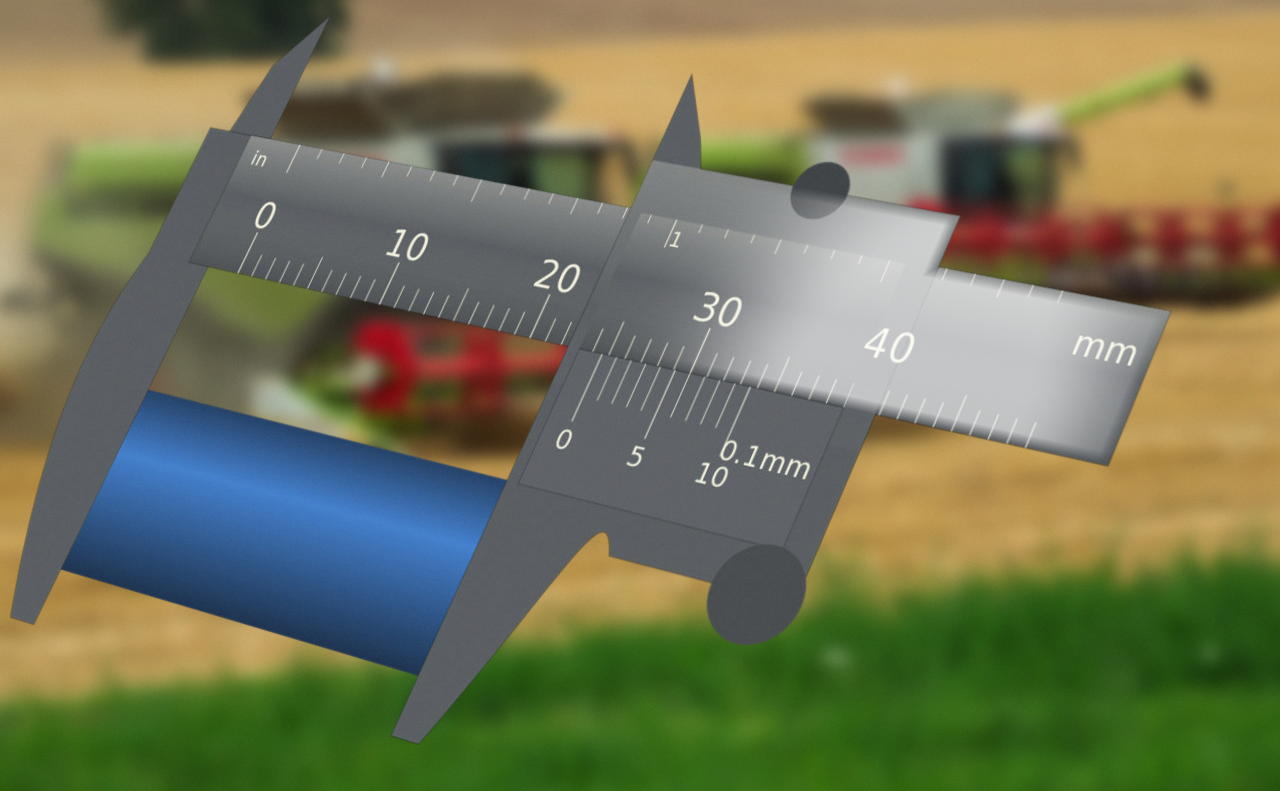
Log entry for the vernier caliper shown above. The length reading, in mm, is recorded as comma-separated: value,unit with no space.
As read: 24.6,mm
